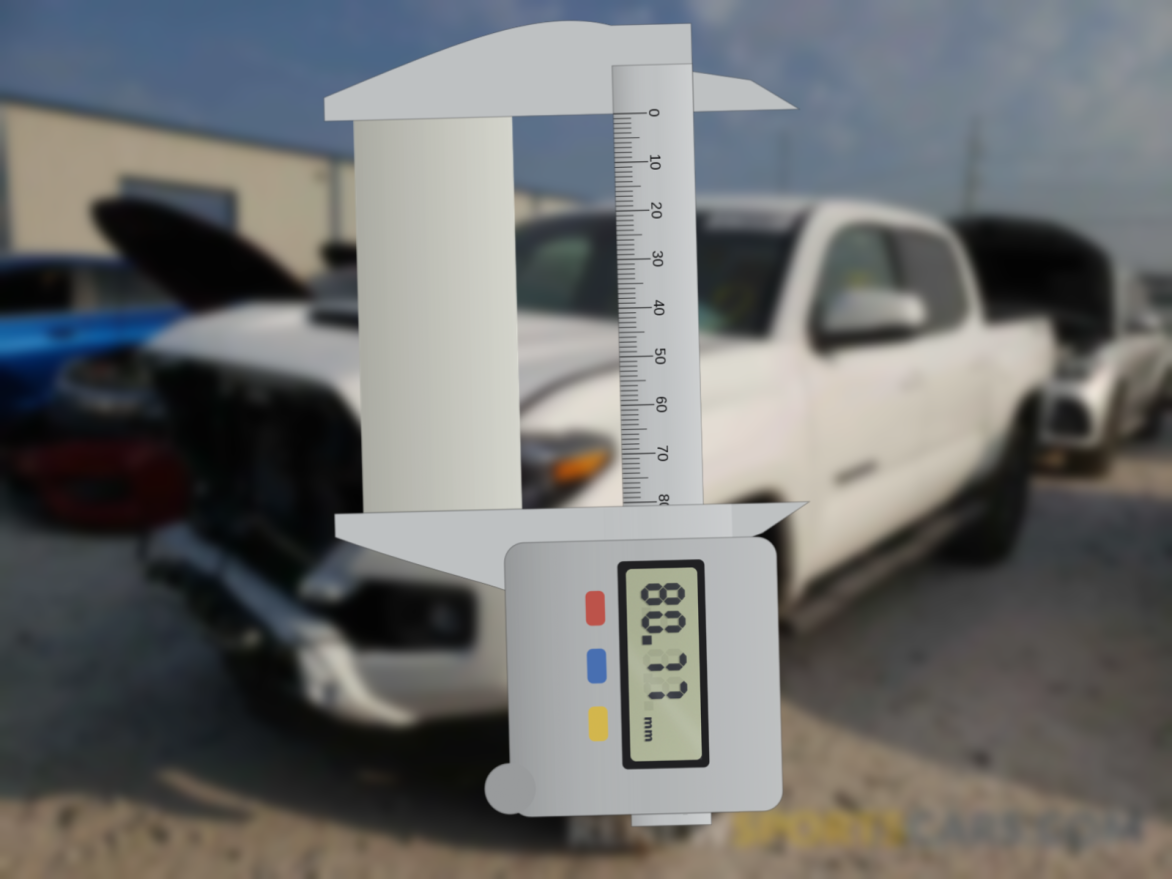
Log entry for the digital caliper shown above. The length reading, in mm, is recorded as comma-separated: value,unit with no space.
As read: 80.77,mm
